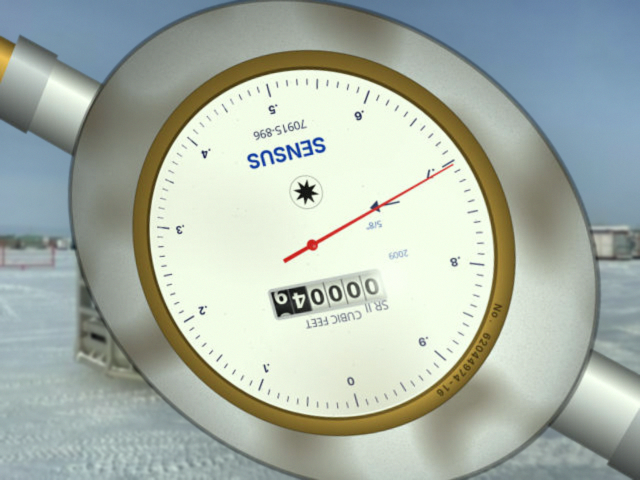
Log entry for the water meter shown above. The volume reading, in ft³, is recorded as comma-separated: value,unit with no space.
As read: 48.70,ft³
